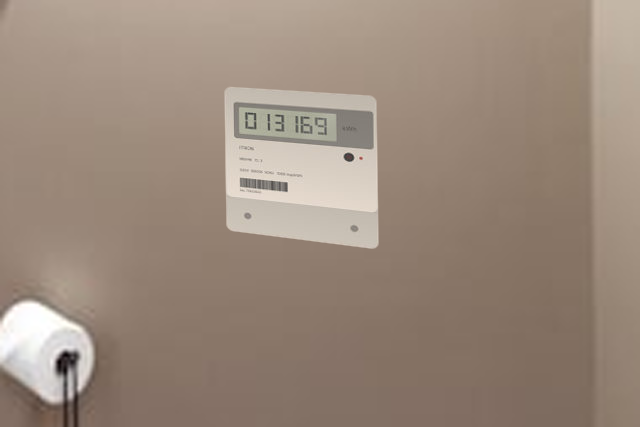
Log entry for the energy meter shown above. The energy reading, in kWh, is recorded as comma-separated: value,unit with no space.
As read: 13169,kWh
